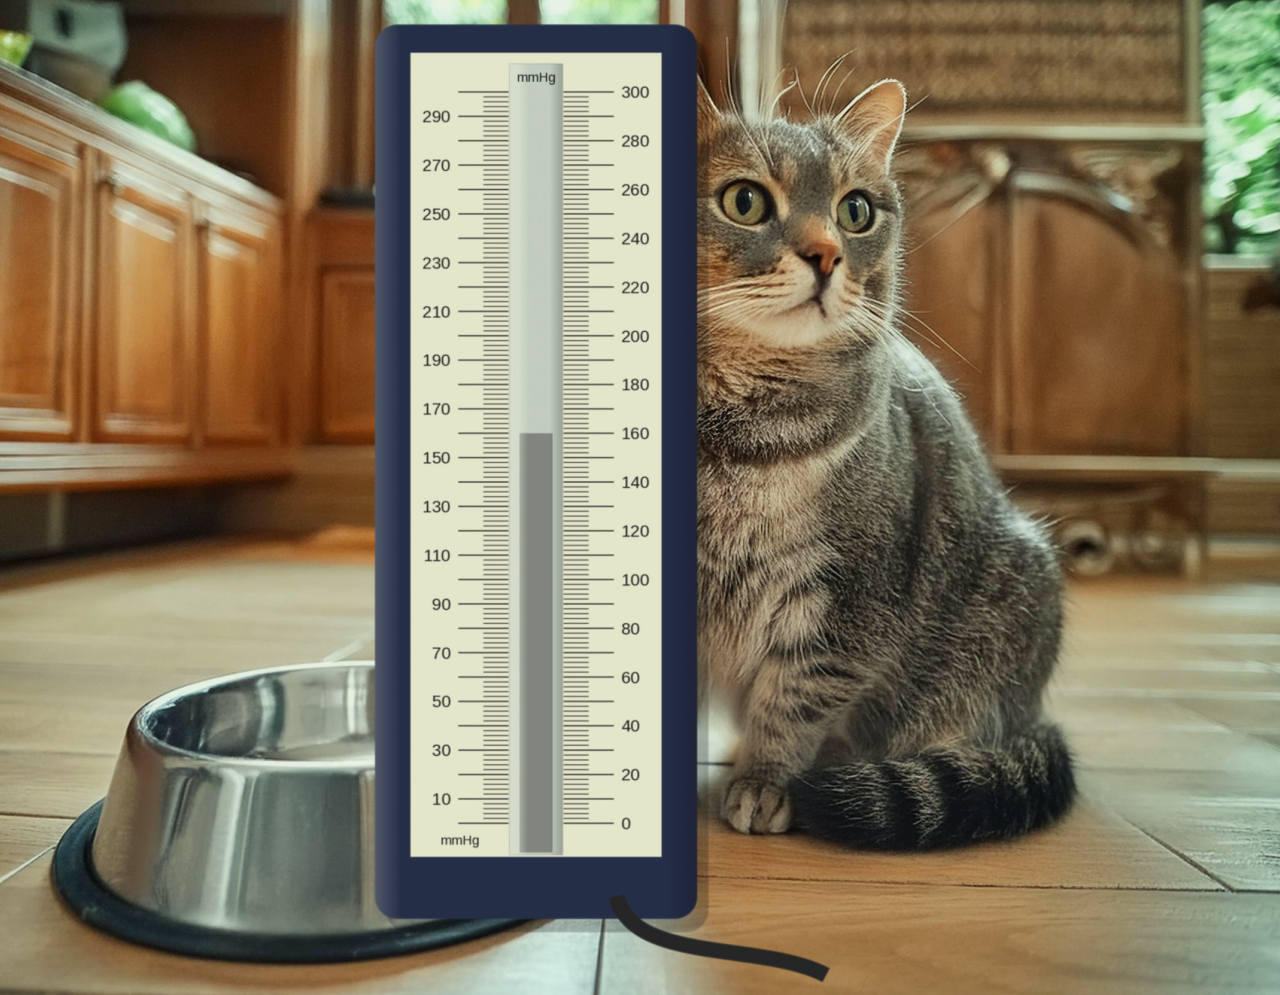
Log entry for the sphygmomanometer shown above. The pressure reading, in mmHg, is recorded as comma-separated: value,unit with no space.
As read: 160,mmHg
